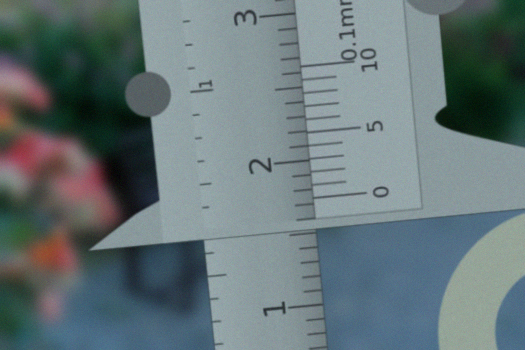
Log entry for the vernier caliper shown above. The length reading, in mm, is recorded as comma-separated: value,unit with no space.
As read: 17.4,mm
